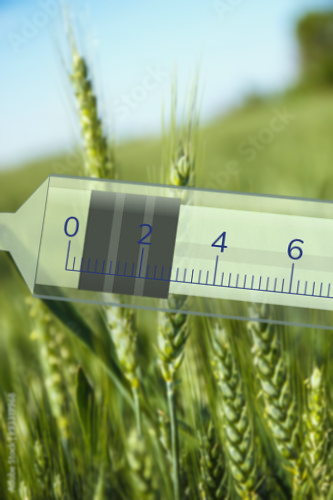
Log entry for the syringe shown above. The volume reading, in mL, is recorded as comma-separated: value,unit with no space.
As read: 0.4,mL
